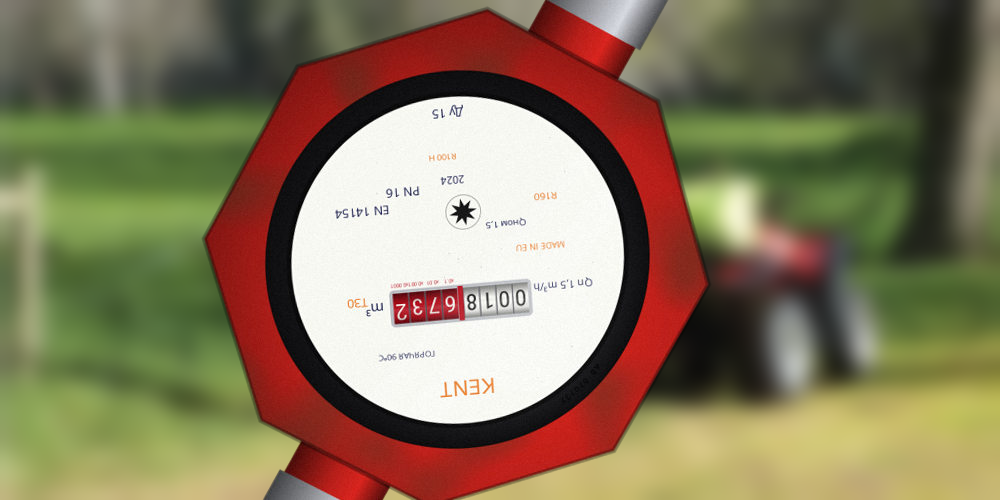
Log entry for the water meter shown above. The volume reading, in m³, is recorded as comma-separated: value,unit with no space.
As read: 18.6732,m³
